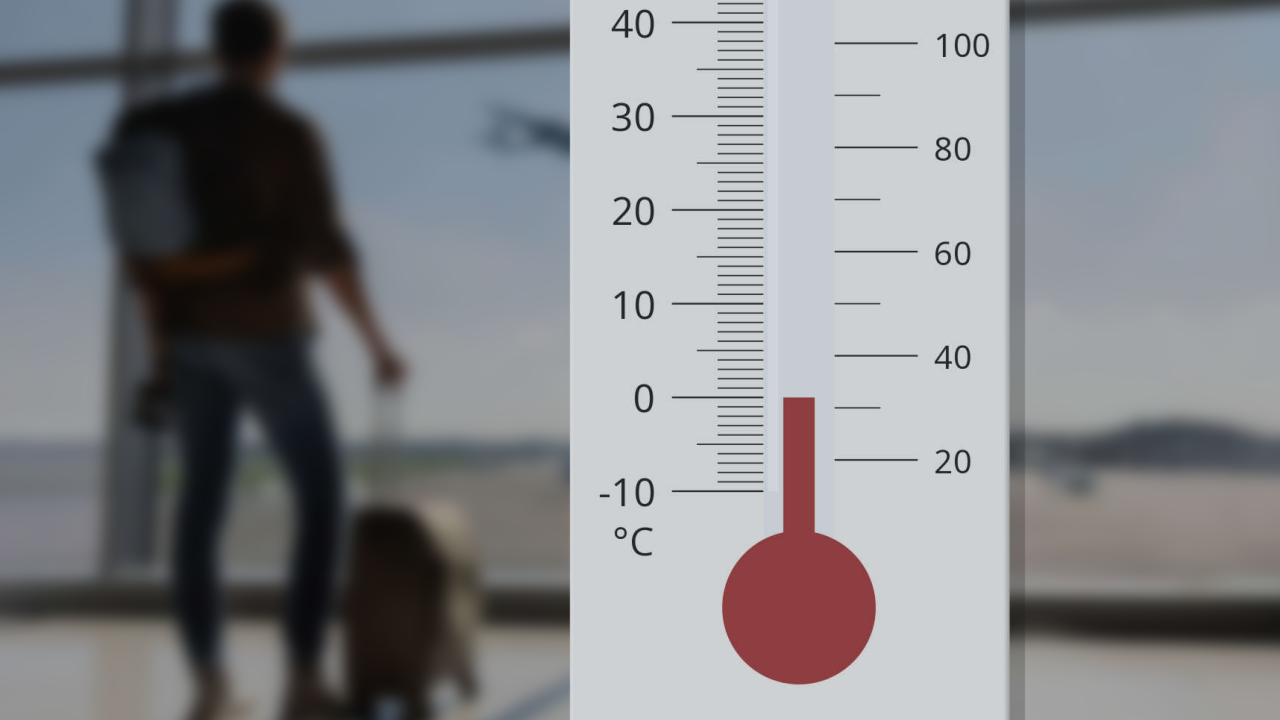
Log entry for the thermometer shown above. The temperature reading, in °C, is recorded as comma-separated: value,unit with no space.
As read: 0,°C
